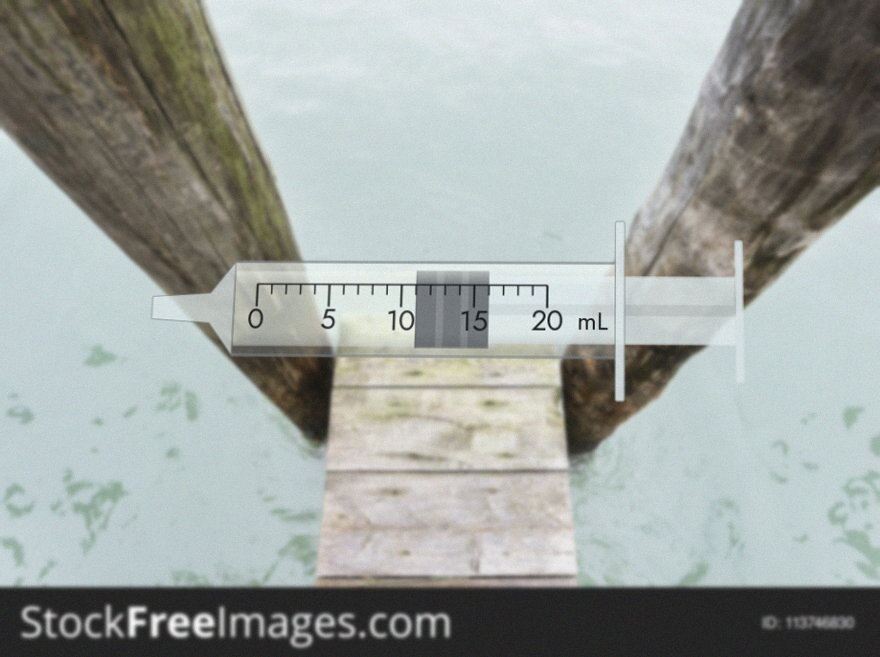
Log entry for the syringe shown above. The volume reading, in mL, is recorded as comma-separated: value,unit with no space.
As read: 11,mL
